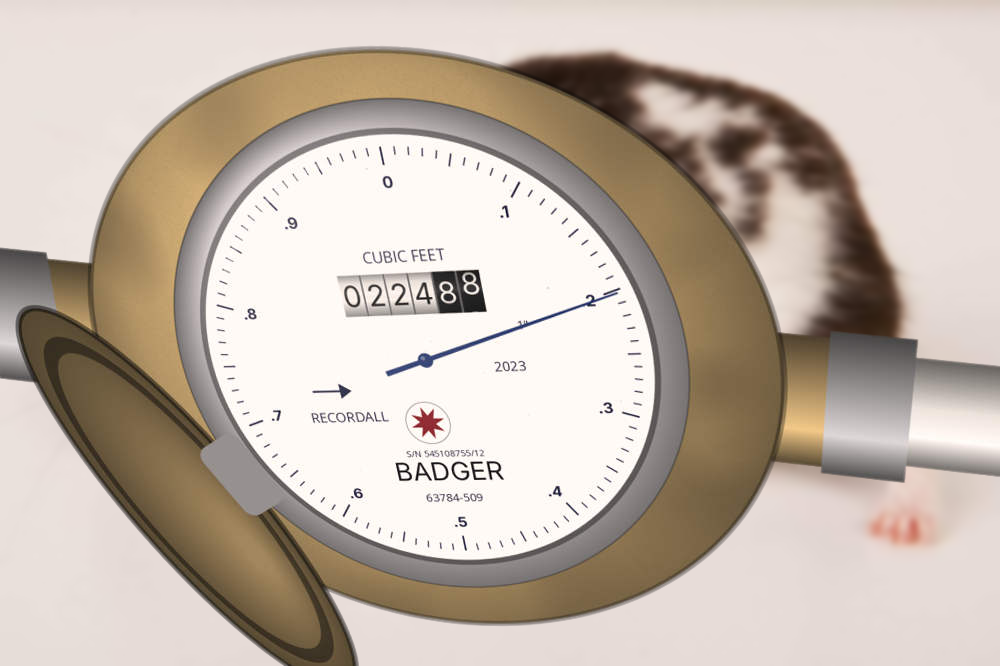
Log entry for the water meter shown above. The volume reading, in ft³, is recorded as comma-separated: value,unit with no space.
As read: 22488.20,ft³
